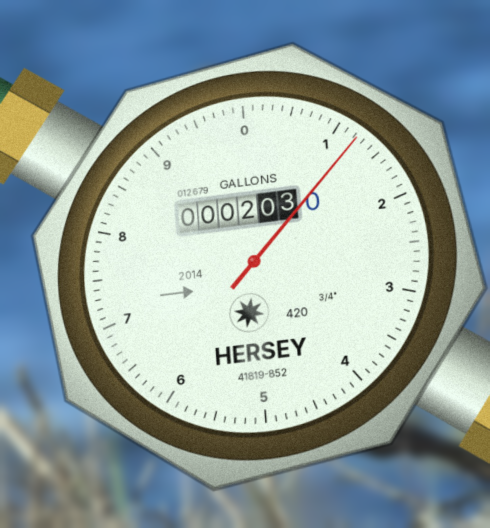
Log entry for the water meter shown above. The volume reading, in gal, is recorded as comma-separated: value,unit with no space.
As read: 2031.2,gal
